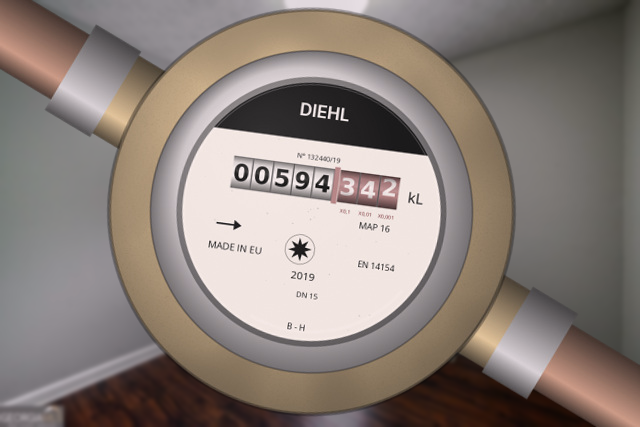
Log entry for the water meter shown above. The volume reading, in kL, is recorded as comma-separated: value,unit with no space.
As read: 594.342,kL
